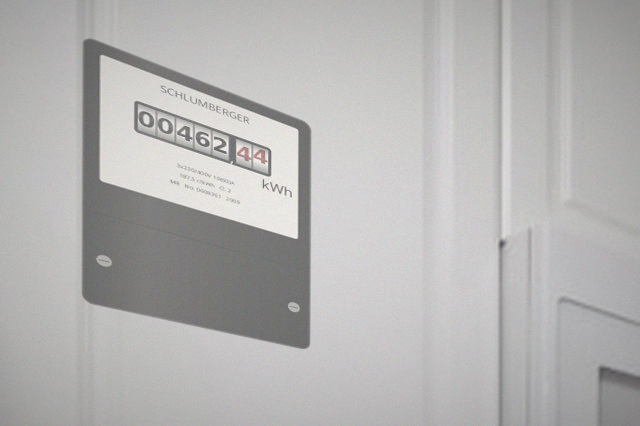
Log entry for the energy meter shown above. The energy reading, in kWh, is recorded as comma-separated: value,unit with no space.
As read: 462.44,kWh
